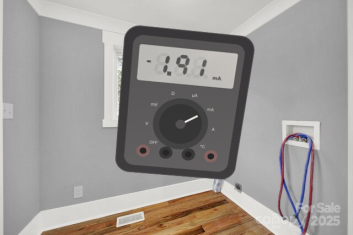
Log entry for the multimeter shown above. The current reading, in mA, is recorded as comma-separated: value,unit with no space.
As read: -1.91,mA
